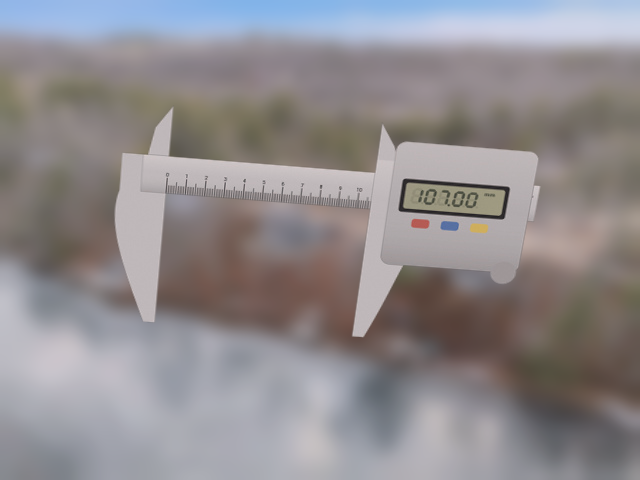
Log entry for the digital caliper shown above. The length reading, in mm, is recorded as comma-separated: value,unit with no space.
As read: 107.00,mm
